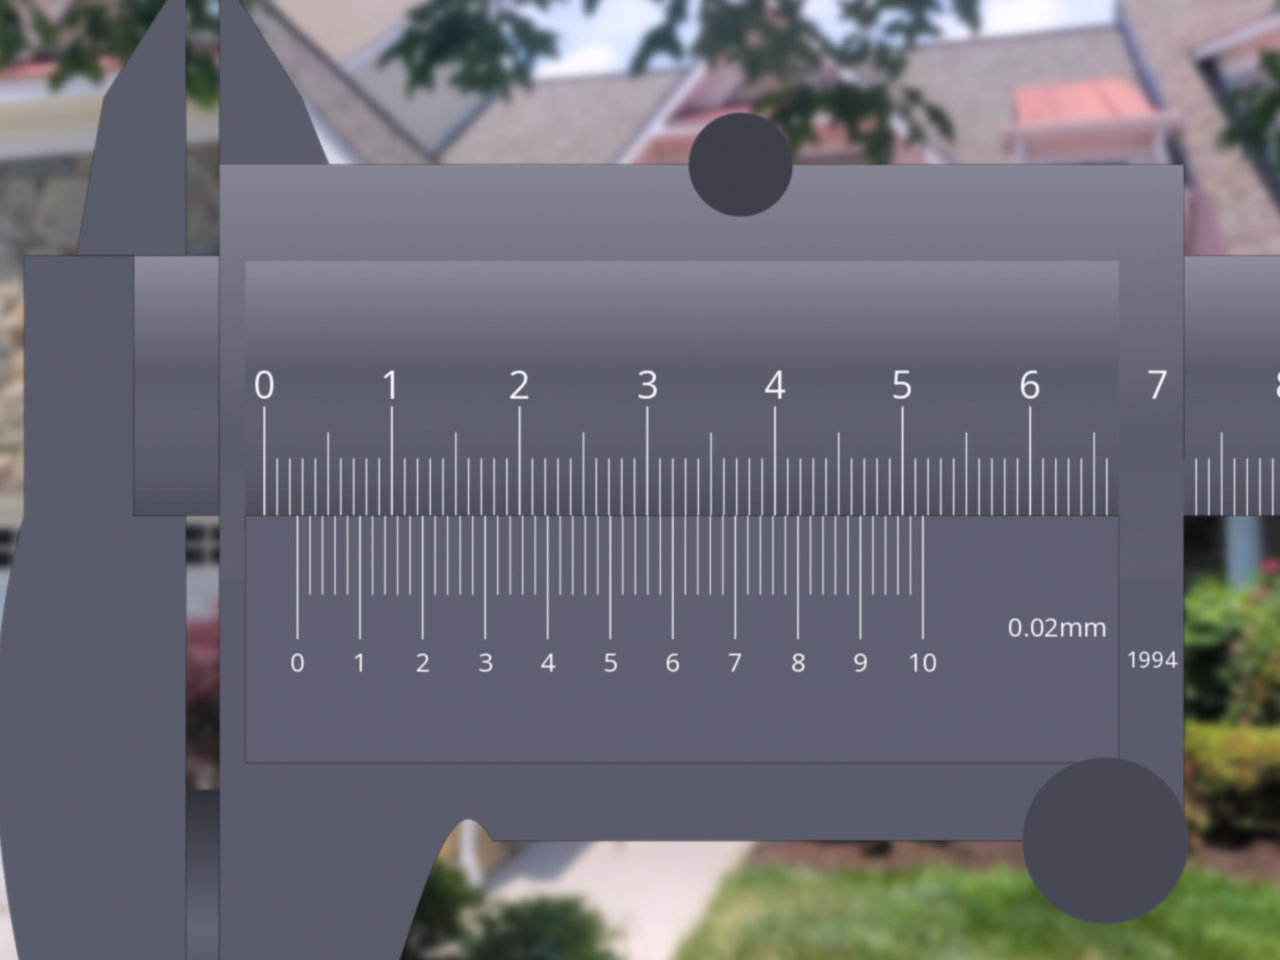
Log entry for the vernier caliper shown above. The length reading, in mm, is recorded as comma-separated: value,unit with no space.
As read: 2.6,mm
